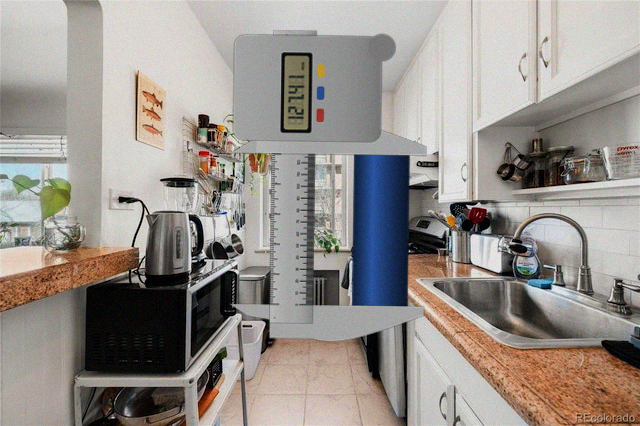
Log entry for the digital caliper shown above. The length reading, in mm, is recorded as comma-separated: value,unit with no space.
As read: 127.41,mm
